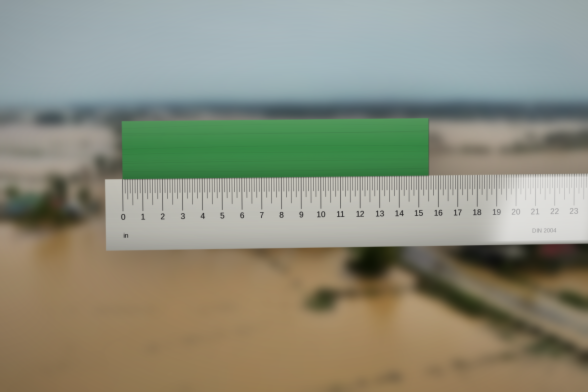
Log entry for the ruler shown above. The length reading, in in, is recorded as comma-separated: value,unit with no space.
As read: 15.5,in
